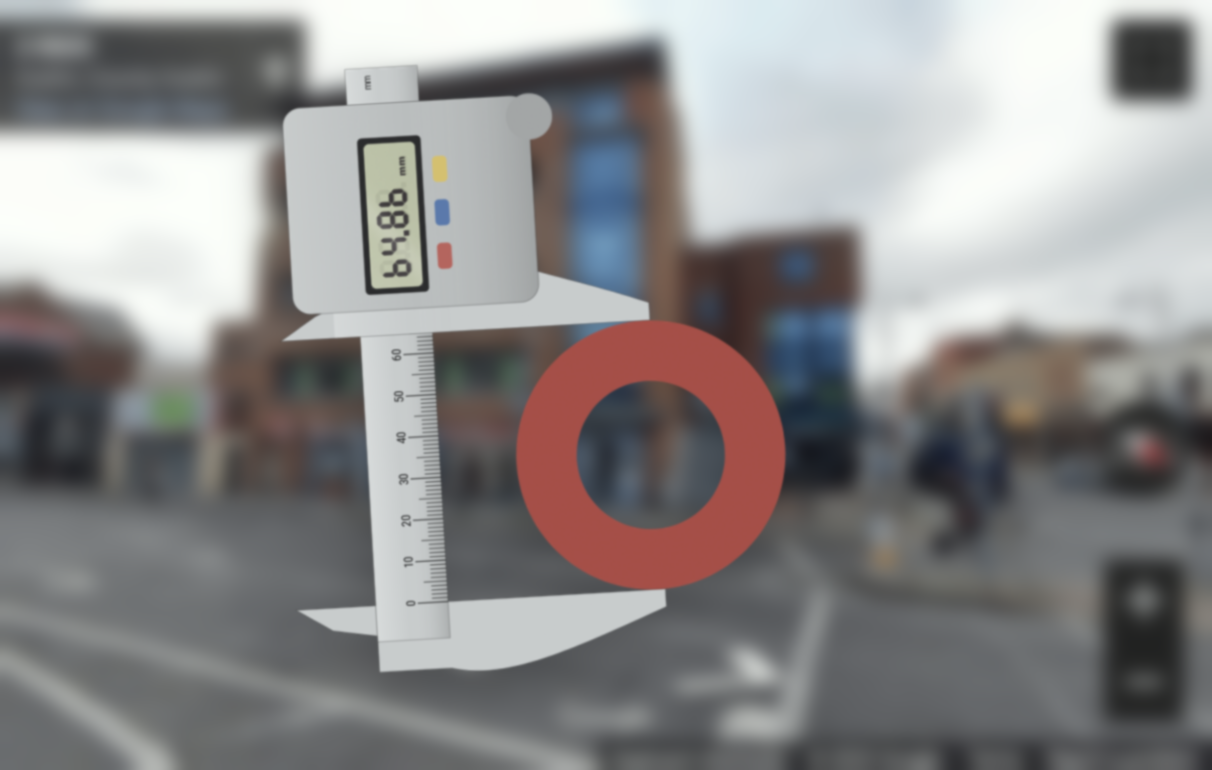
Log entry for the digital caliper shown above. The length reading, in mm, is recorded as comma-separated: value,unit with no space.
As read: 64.86,mm
